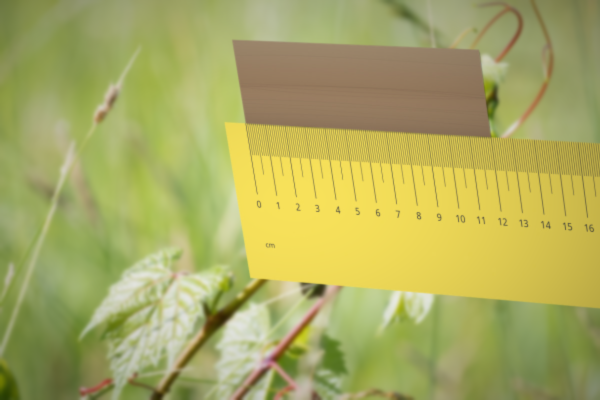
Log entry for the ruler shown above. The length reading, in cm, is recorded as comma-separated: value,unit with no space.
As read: 12,cm
